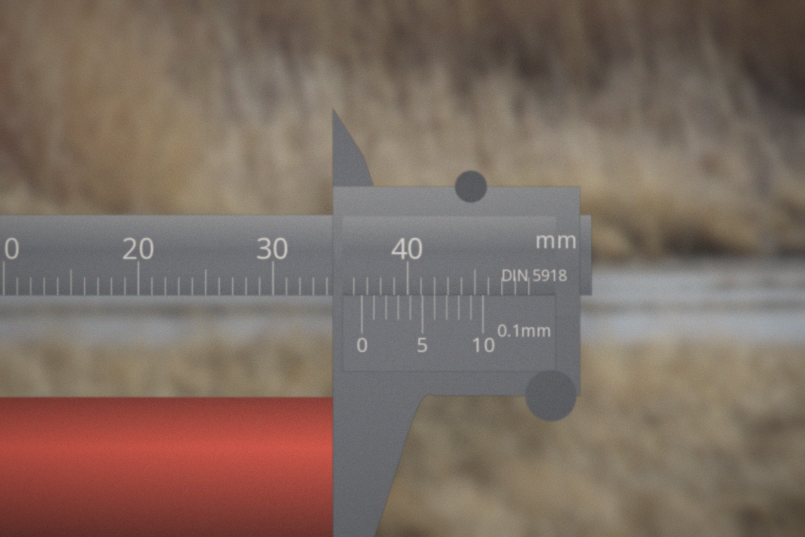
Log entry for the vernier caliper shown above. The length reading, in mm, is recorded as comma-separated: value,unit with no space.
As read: 36.6,mm
